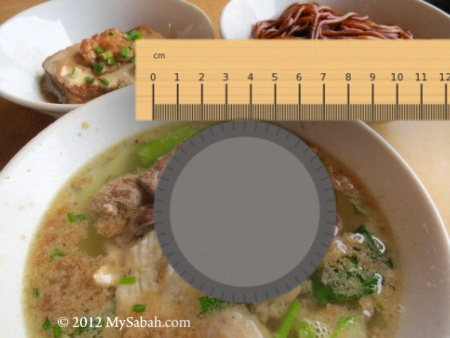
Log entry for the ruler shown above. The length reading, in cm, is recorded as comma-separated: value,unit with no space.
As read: 7.5,cm
